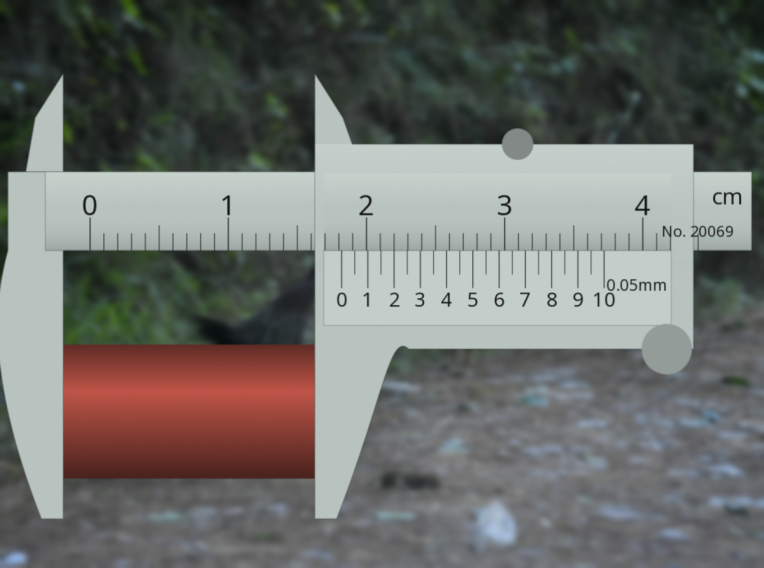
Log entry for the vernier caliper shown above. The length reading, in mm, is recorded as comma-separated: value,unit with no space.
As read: 18.2,mm
